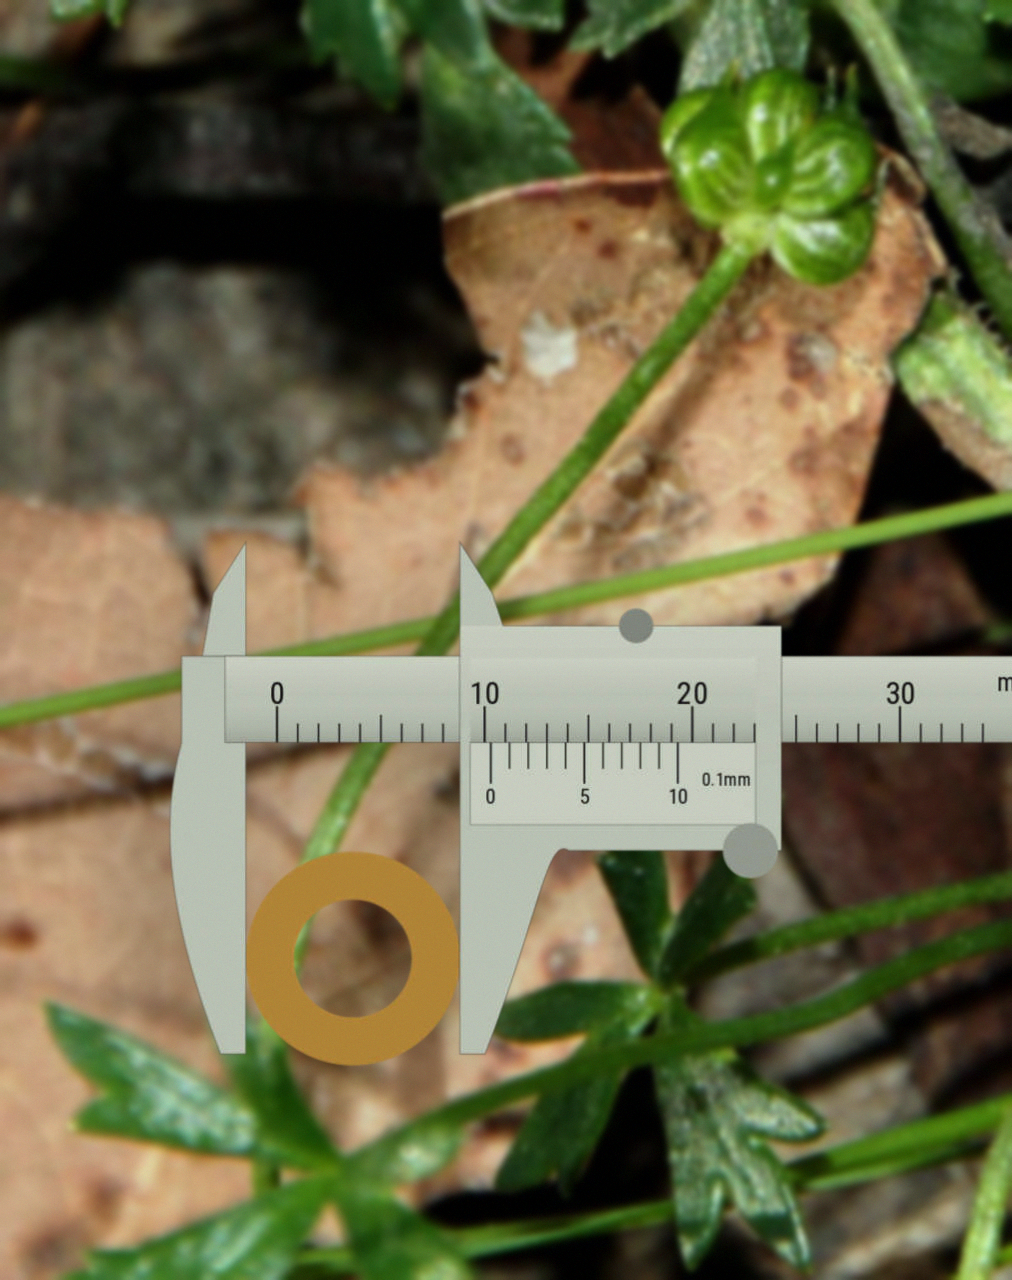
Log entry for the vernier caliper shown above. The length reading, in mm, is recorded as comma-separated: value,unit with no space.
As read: 10.3,mm
